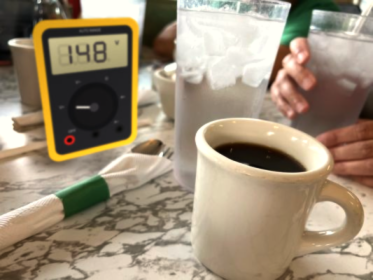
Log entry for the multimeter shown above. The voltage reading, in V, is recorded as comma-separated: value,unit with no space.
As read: 148,V
